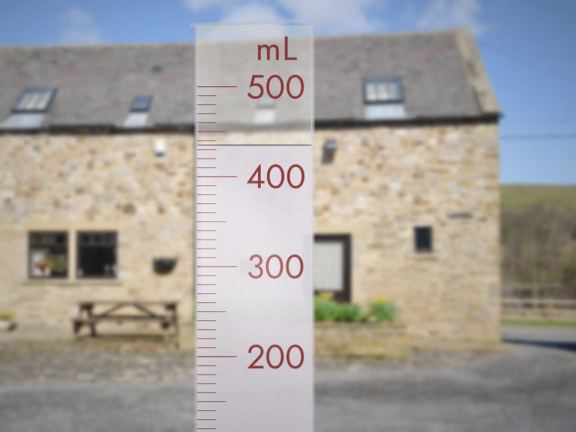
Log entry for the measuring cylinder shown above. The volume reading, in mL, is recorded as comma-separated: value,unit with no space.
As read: 435,mL
